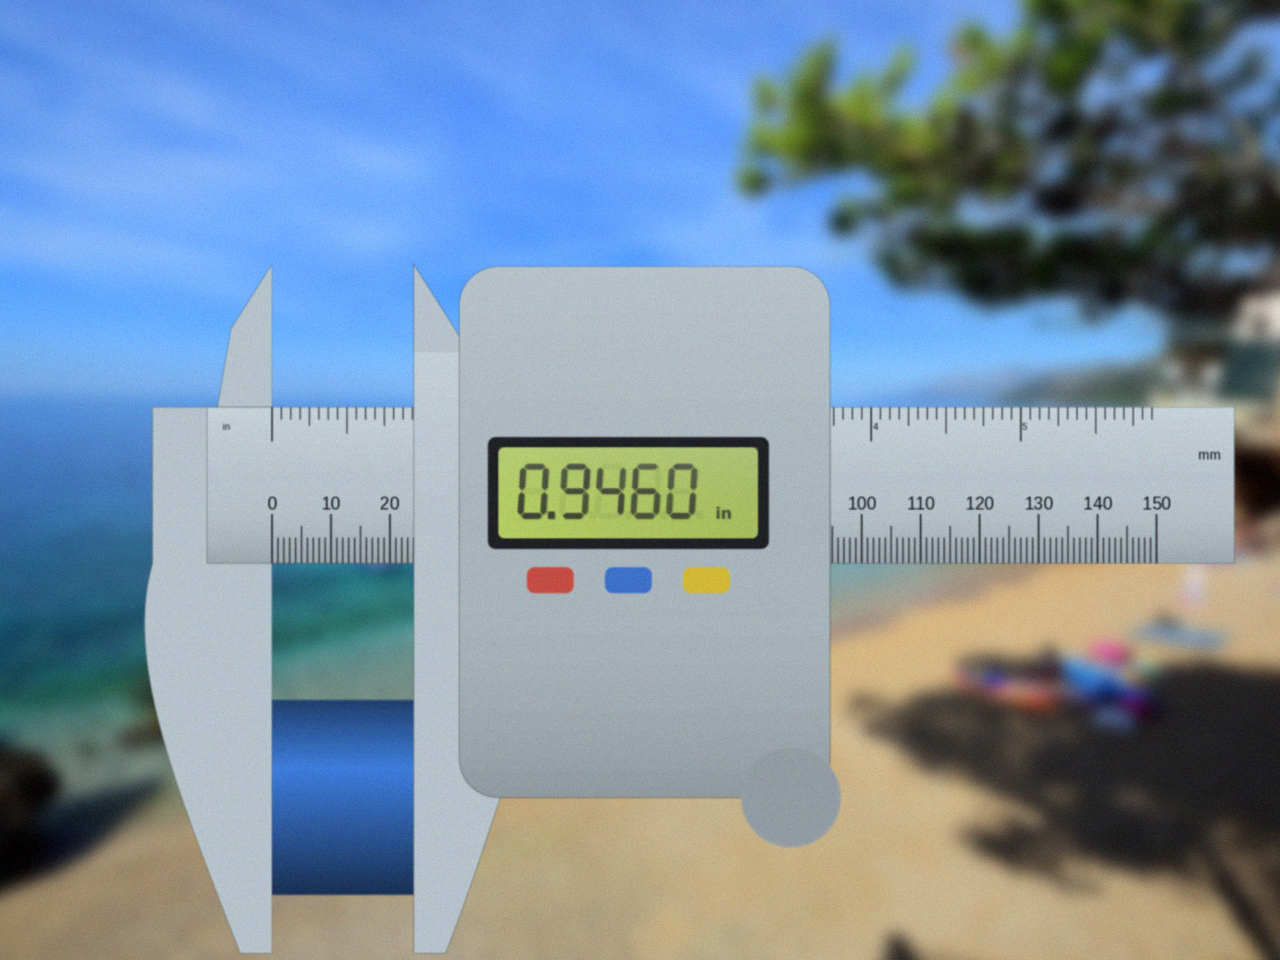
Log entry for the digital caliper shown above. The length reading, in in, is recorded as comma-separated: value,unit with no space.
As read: 0.9460,in
